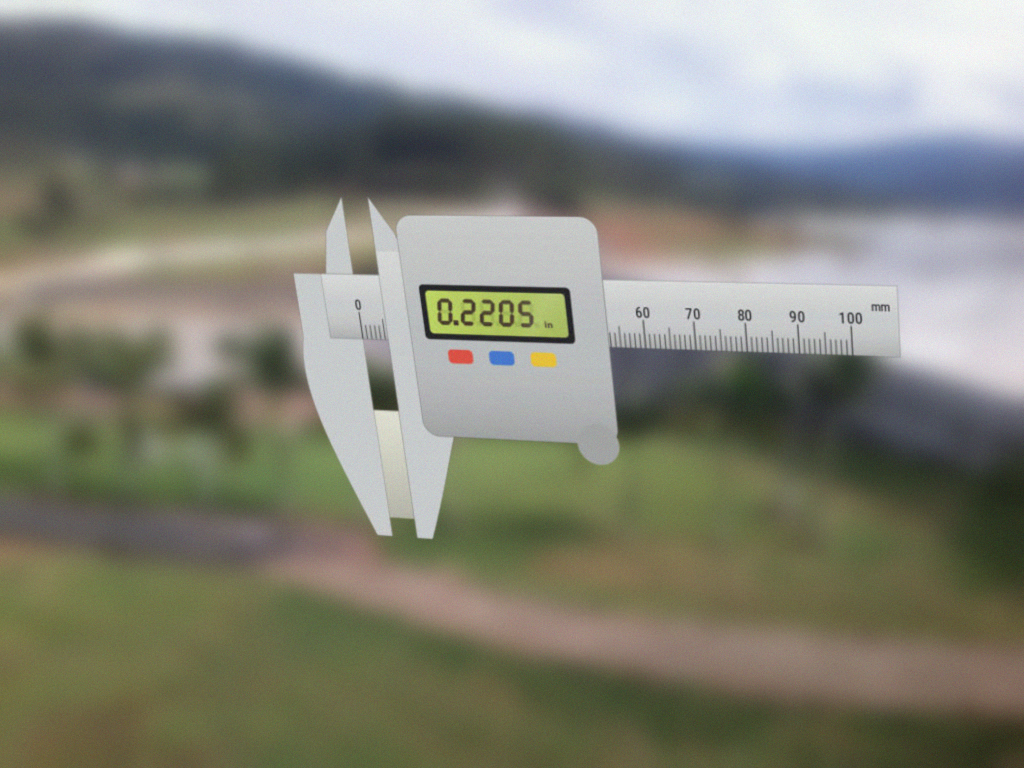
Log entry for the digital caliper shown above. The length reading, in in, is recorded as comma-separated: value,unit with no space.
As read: 0.2205,in
